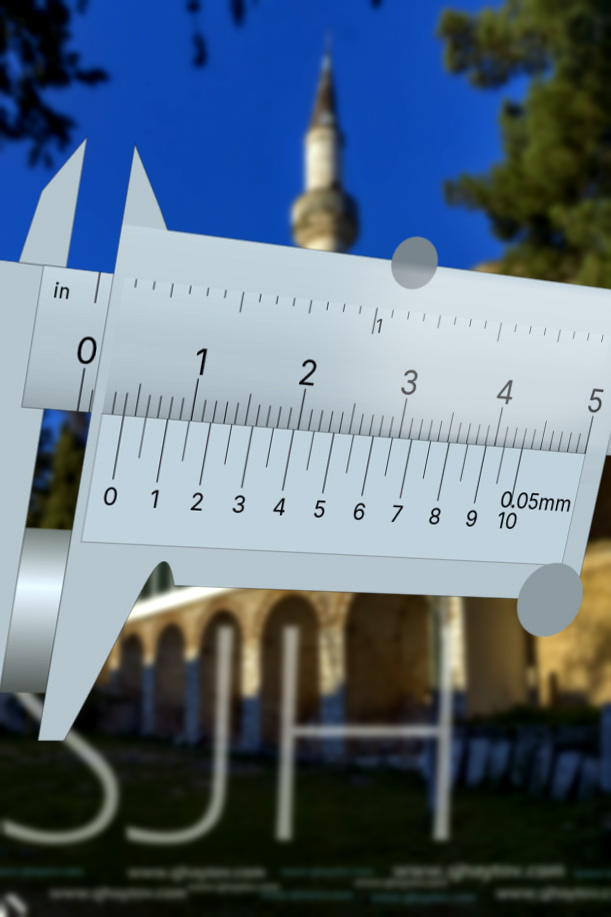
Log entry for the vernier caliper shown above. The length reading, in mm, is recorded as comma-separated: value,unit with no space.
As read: 4.0,mm
